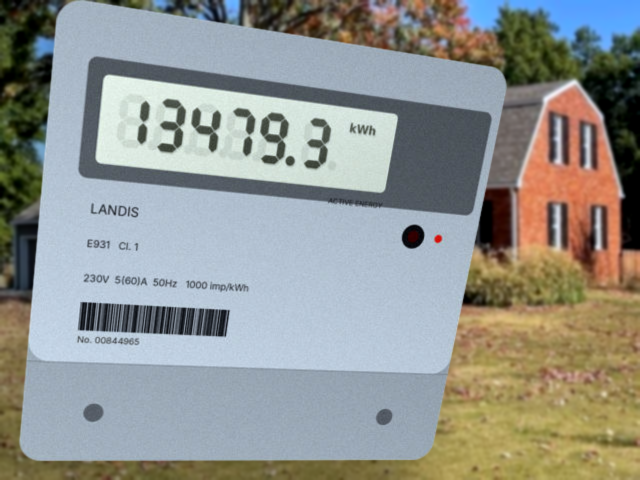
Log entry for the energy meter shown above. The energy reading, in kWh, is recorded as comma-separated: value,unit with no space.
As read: 13479.3,kWh
